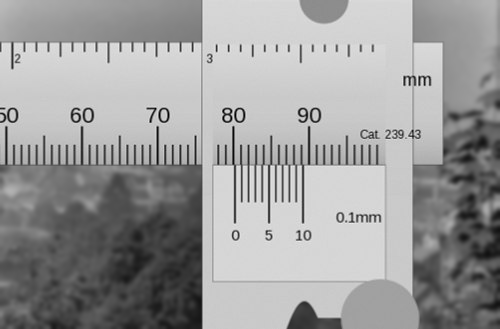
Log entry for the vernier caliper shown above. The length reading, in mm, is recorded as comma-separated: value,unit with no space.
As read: 80.2,mm
